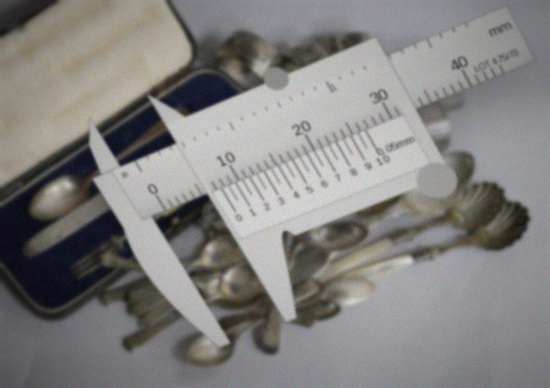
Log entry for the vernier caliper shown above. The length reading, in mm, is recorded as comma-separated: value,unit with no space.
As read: 7.6,mm
